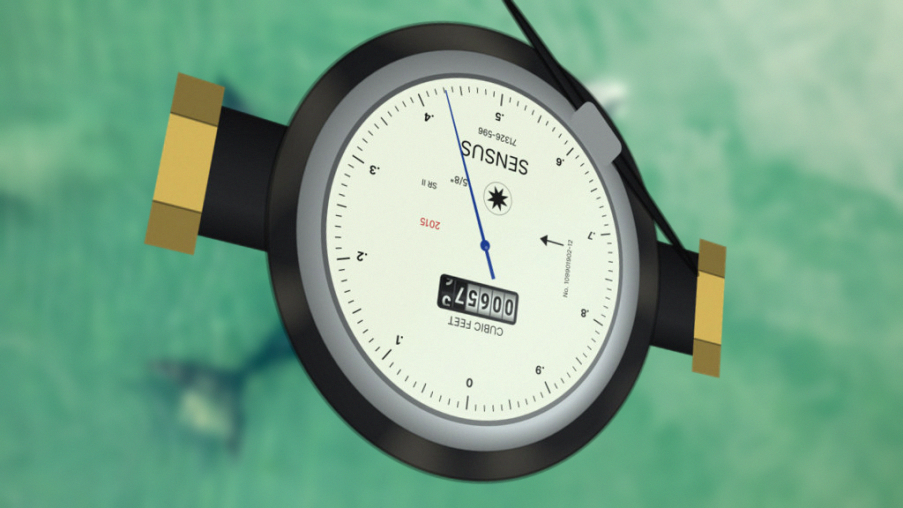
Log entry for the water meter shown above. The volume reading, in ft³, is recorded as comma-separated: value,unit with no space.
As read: 6575.43,ft³
